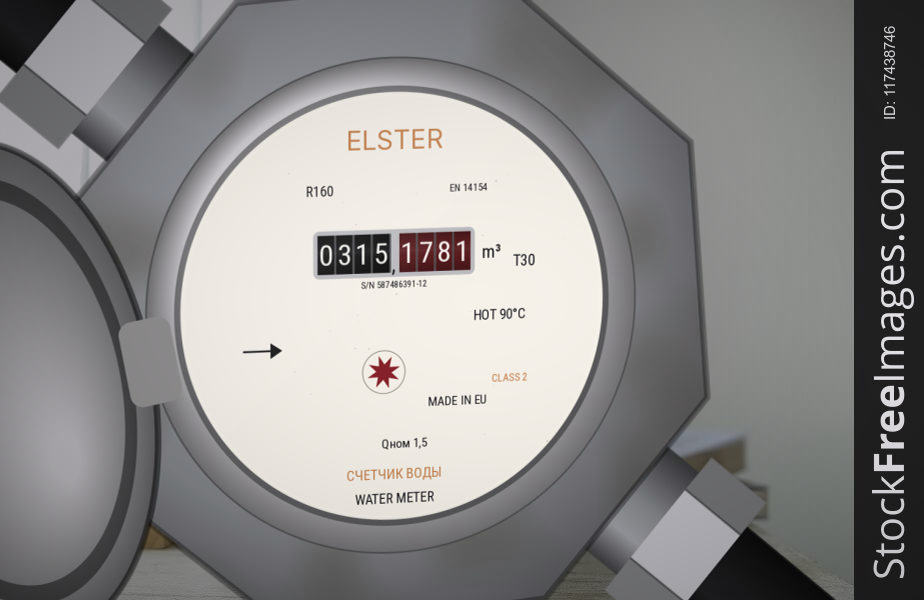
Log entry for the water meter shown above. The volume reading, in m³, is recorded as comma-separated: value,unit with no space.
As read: 315.1781,m³
